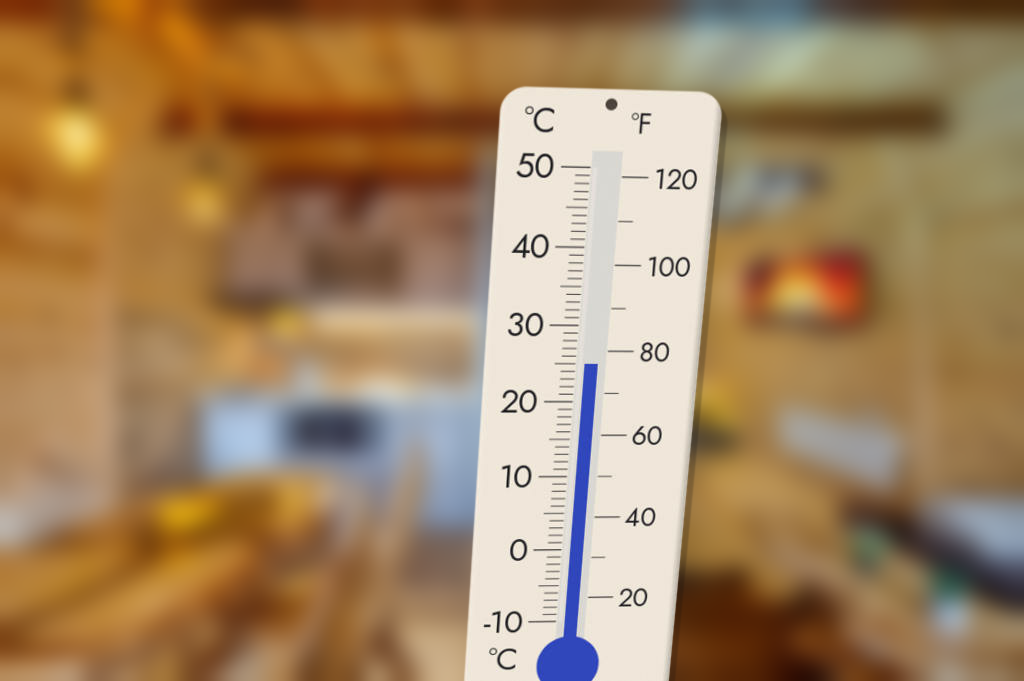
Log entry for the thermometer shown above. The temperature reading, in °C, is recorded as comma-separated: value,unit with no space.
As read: 25,°C
